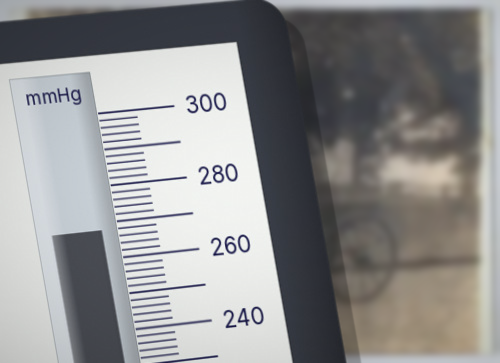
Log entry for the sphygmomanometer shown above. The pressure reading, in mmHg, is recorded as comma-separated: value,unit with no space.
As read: 268,mmHg
